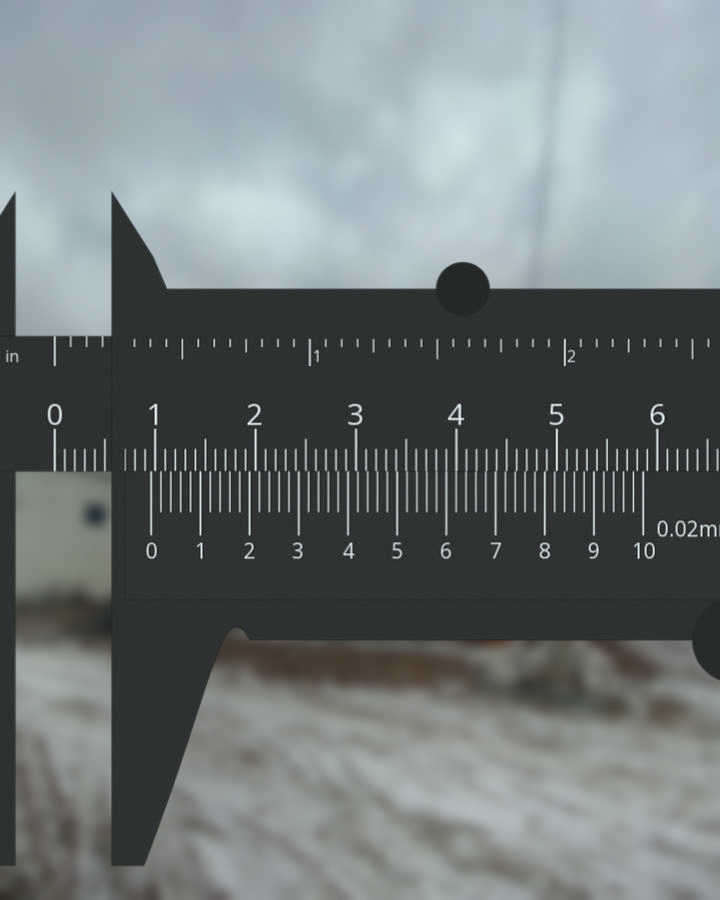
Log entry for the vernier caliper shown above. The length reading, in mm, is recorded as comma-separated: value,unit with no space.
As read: 9.6,mm
